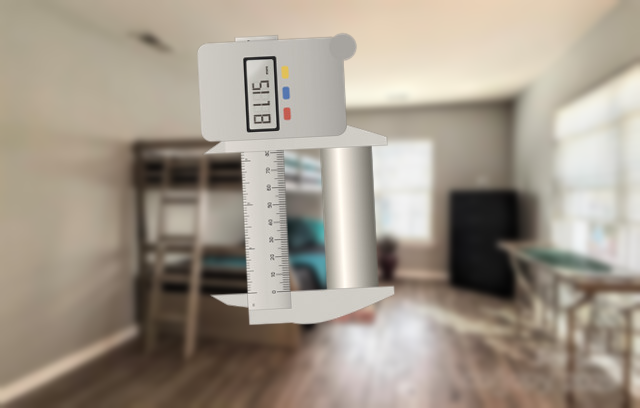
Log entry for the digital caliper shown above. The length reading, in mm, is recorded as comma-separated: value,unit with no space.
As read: 81.15,mm
